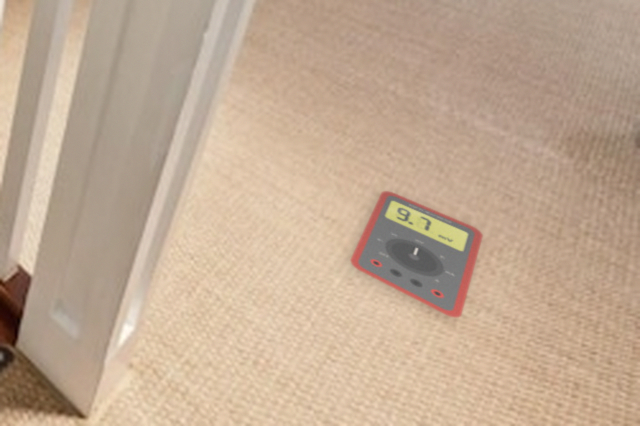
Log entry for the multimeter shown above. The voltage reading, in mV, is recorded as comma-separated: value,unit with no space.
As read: 9.7,mV
